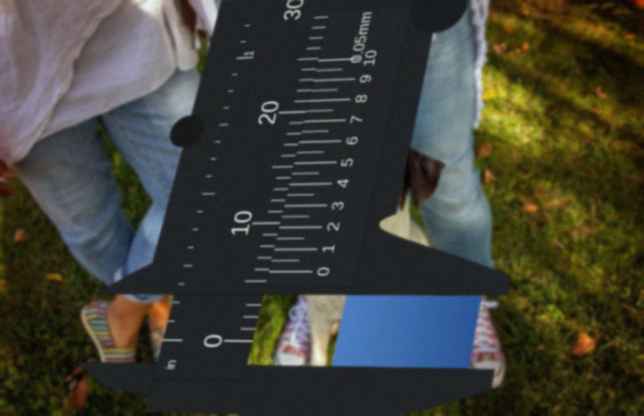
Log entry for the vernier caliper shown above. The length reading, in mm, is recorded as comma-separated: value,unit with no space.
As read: 5.8,mm
